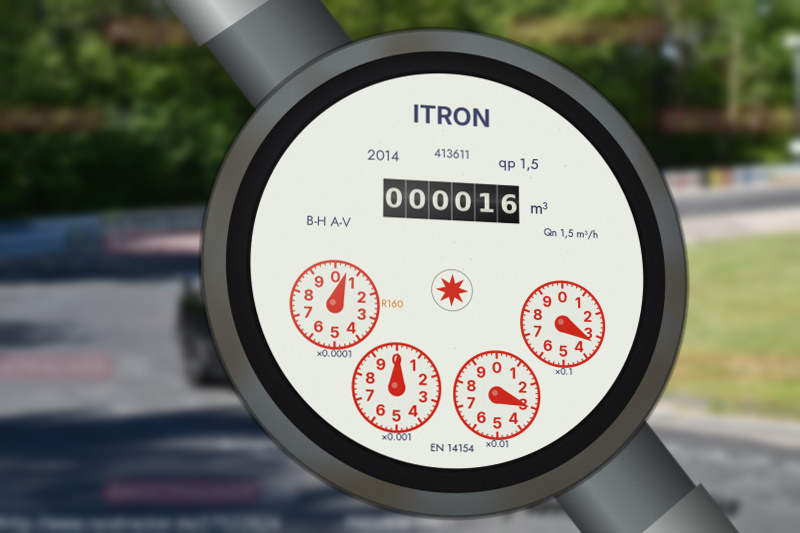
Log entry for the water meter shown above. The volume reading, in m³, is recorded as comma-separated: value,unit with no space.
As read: 16.3300,m³
